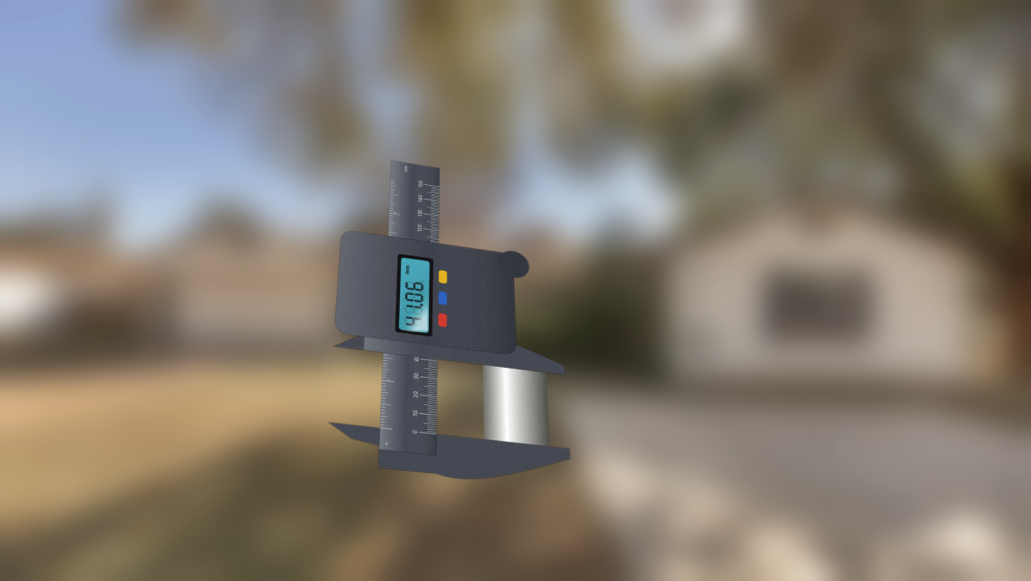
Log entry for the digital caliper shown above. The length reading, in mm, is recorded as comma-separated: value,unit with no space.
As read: 41.06,mm
